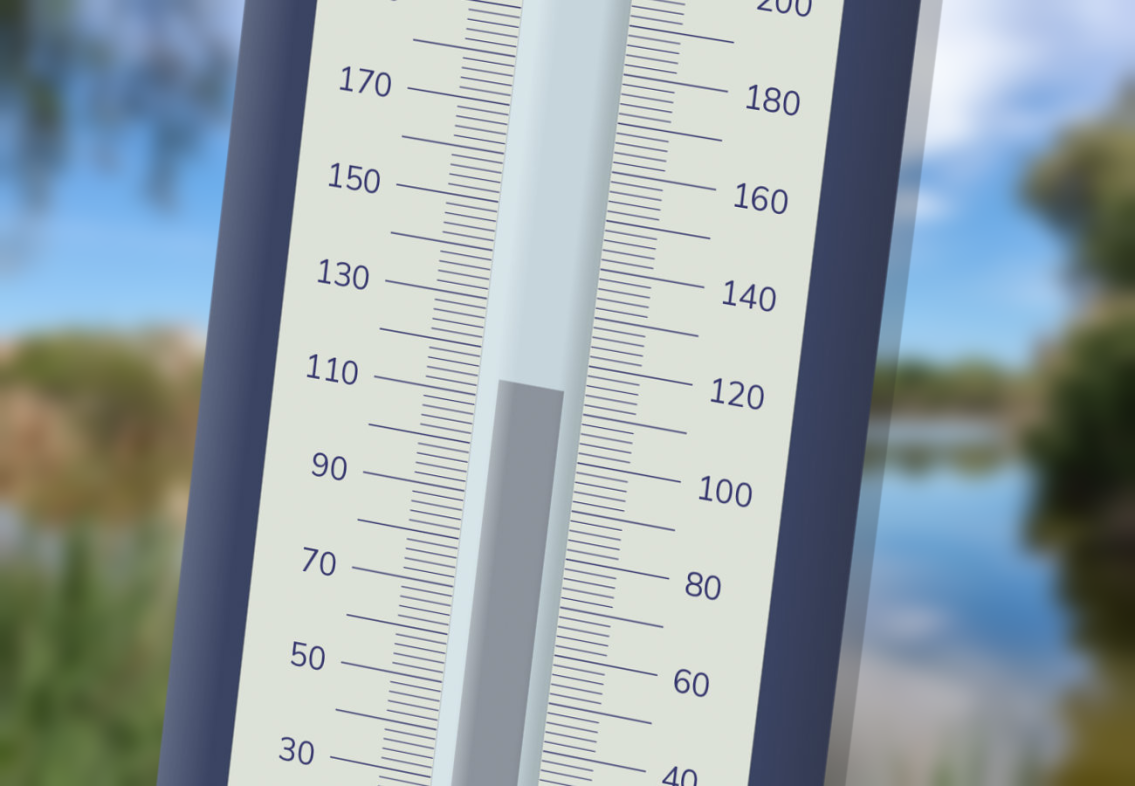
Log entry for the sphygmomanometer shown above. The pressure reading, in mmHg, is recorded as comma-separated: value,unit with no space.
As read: 114,mmHg
